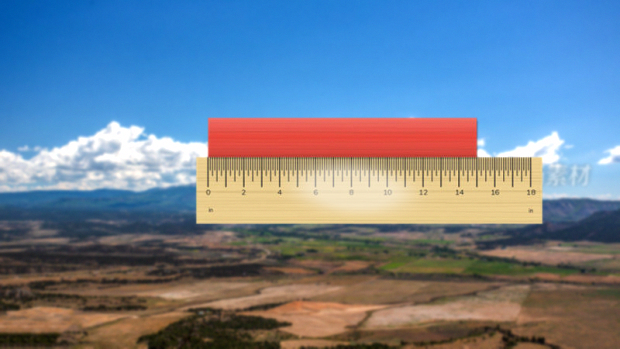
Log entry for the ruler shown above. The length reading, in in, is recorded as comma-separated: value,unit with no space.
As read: 15,in
